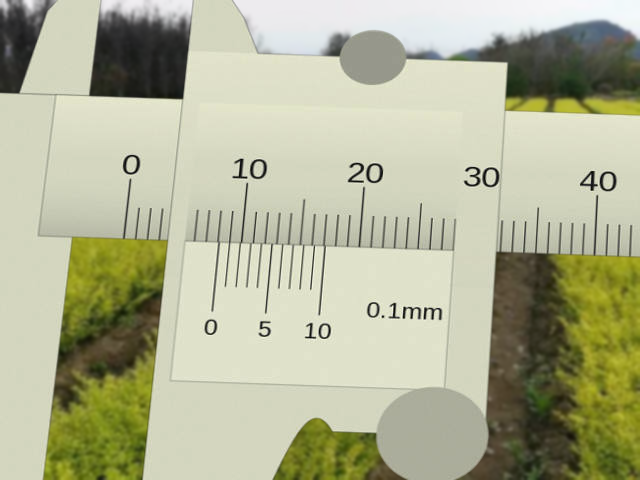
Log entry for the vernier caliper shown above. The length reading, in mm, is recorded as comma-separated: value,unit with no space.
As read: 8.1,mm
